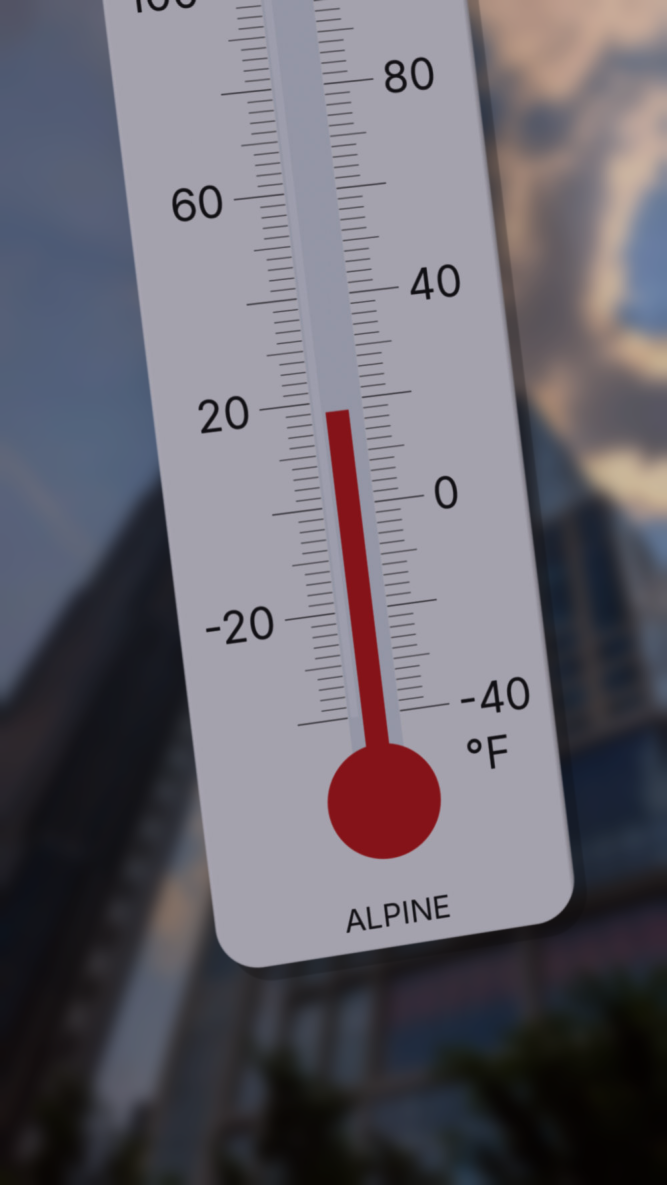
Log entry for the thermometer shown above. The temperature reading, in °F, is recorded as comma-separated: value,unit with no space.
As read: 18,°F
